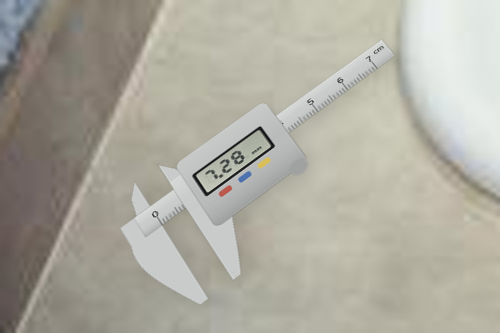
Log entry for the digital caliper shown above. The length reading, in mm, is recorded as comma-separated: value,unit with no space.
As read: 7.28,mm
